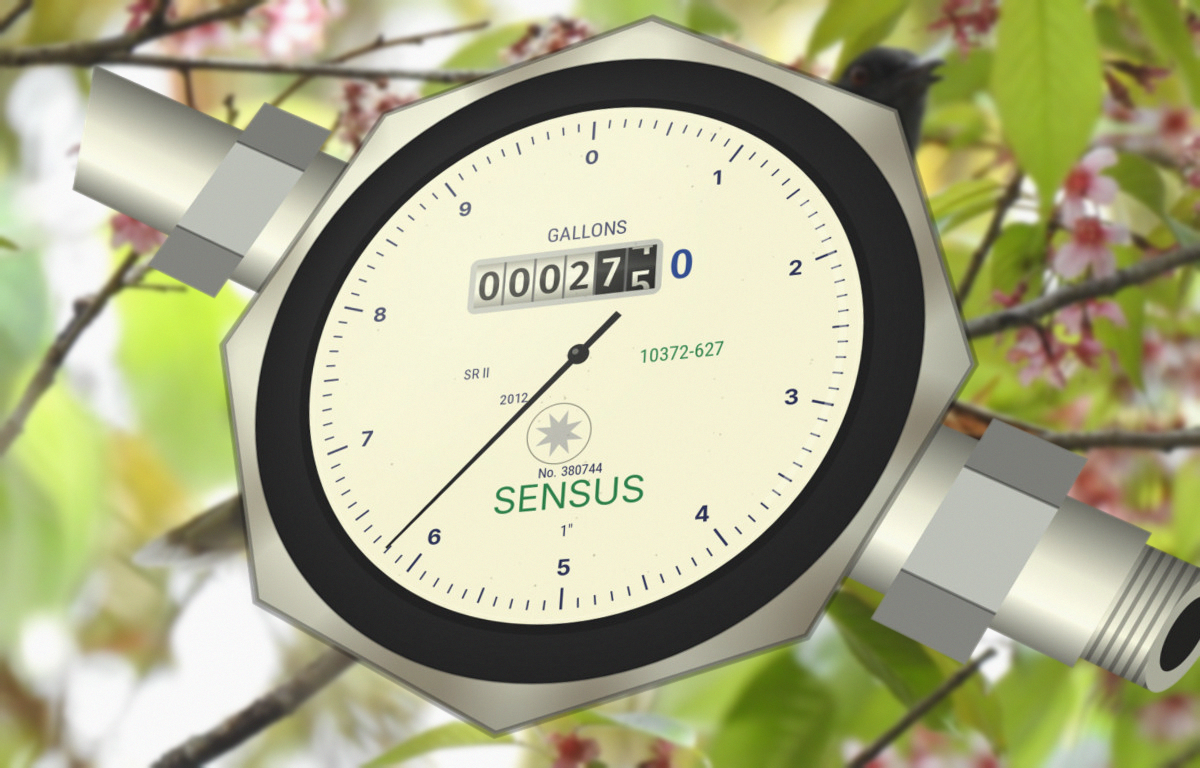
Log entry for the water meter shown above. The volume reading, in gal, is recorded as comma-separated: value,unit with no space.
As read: 2746.2,gal
